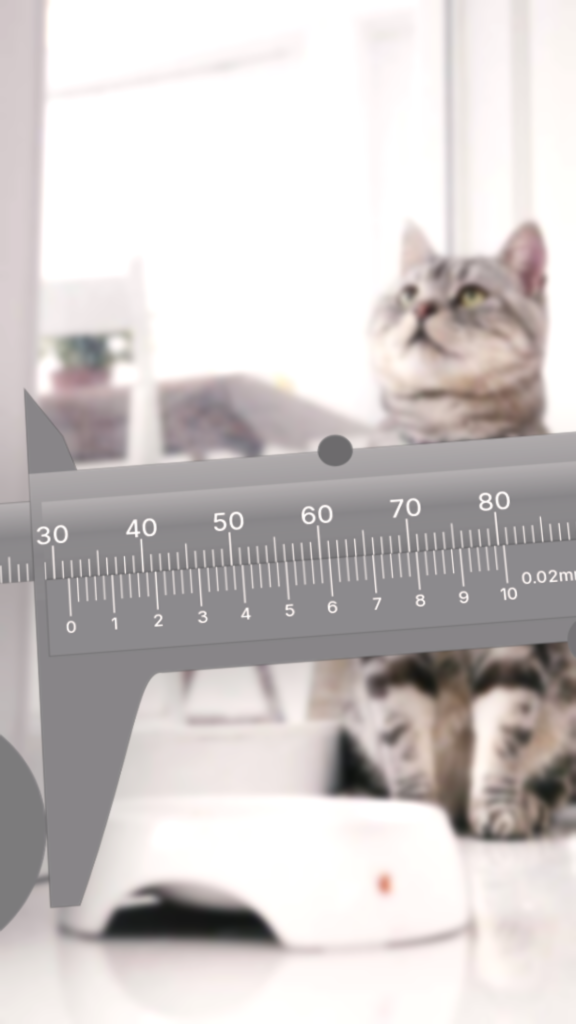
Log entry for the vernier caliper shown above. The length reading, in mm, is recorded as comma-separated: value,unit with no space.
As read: 31.6,mm
